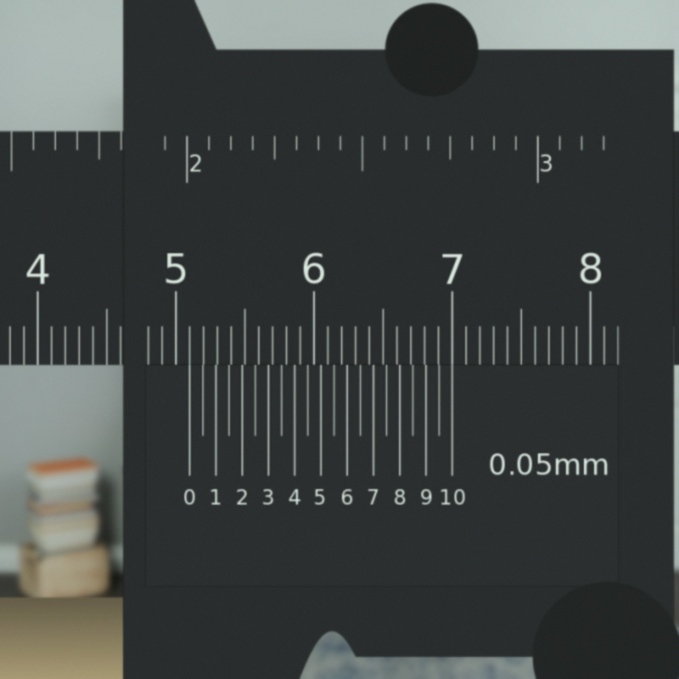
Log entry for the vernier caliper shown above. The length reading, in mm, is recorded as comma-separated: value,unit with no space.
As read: 51.0,mm
